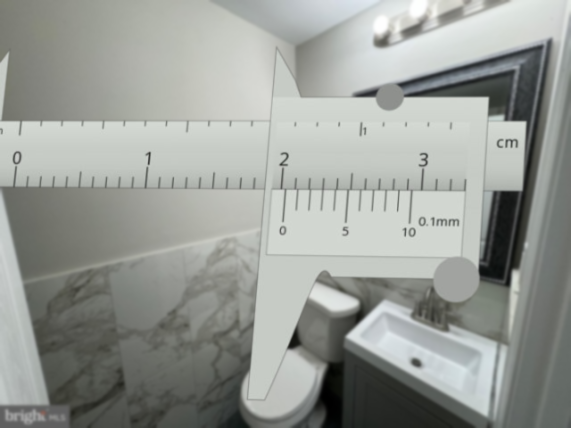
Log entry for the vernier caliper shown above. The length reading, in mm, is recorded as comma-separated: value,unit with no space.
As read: 20.3,mm
